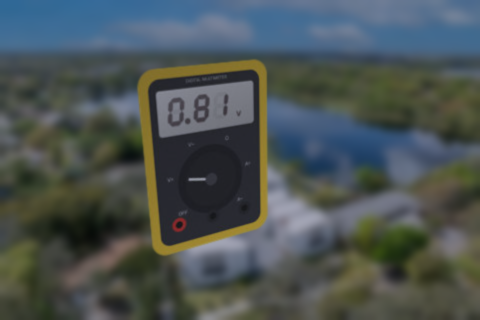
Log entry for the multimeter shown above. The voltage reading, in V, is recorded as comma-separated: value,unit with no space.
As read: 0.81,V
